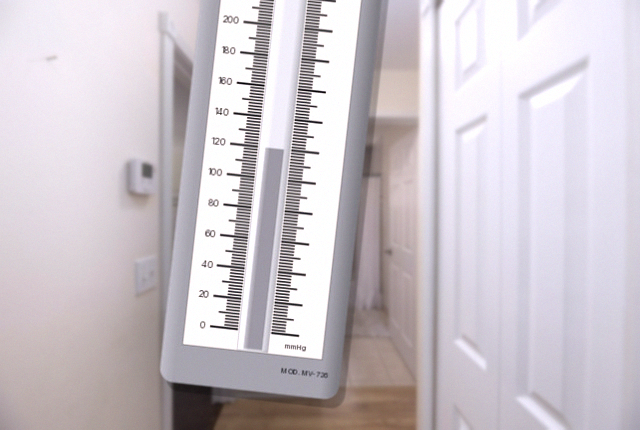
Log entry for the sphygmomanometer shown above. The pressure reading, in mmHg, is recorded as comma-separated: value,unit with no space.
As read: 120,mmHg
